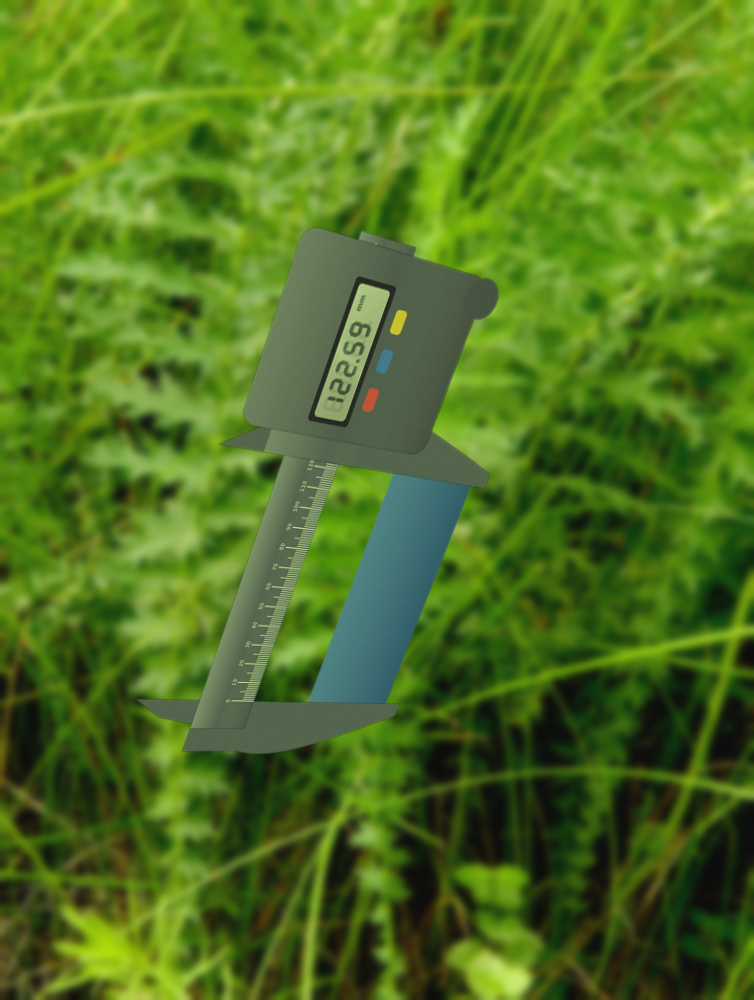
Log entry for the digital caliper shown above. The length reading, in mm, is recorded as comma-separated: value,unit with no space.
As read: 122.59,mm
